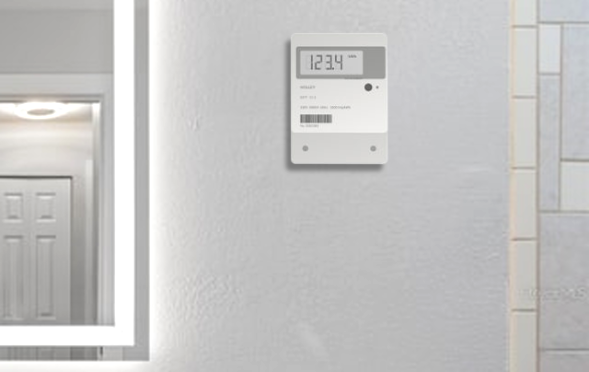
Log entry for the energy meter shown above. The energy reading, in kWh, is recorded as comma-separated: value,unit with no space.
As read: 123.4,kWh
